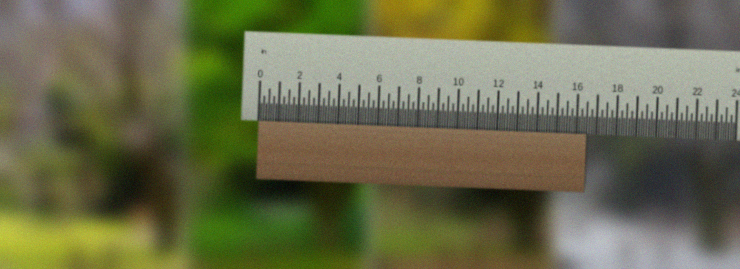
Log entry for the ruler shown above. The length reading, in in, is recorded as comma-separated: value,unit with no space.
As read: 16.5,in
